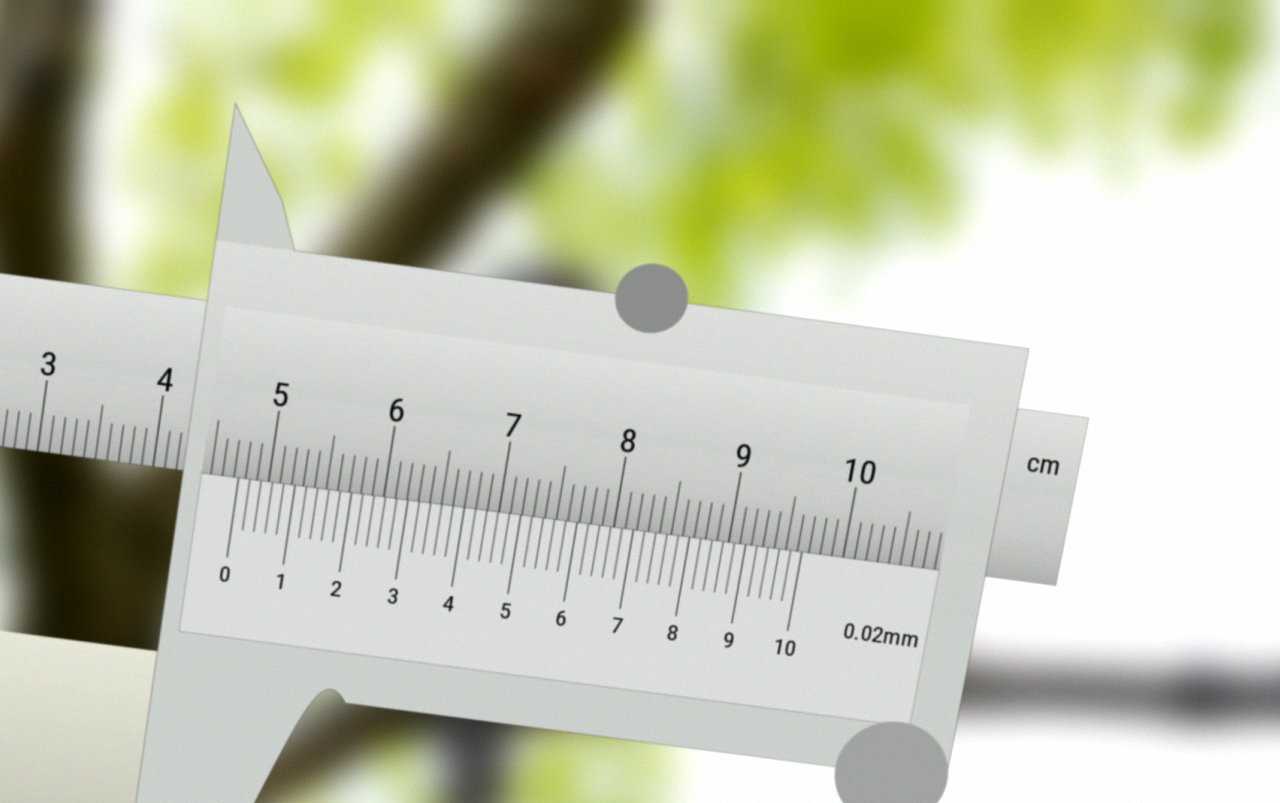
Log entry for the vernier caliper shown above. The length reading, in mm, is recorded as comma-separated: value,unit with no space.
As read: 47.4,mm
